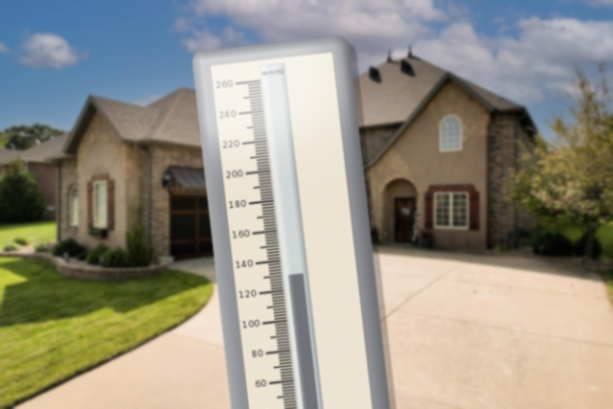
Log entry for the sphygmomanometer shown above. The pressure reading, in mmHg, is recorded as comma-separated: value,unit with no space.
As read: 130,mmHg
